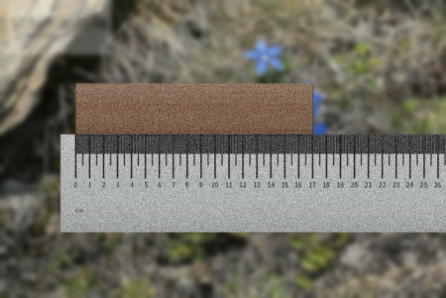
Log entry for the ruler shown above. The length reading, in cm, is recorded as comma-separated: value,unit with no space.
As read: 17,cm
